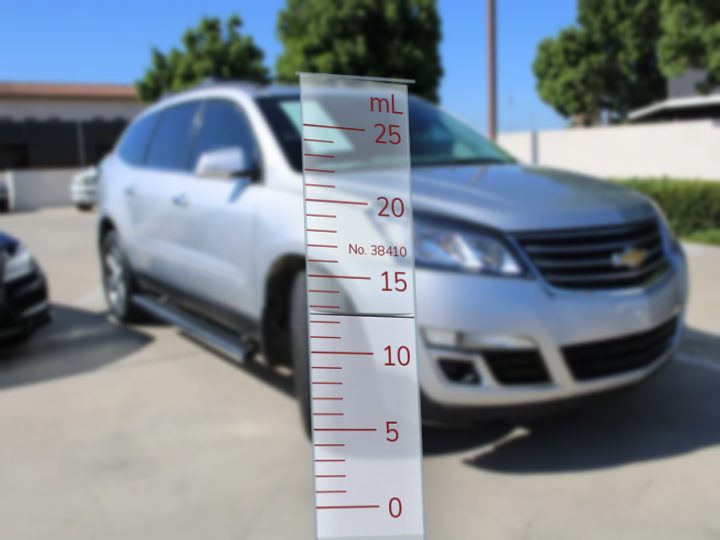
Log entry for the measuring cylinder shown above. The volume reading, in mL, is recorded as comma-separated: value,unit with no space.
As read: 12.5,mL
